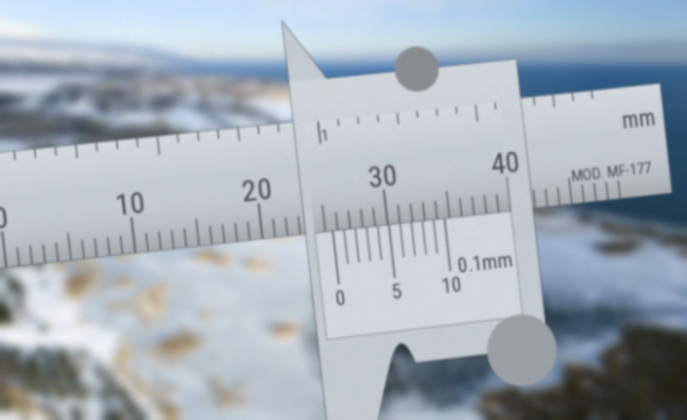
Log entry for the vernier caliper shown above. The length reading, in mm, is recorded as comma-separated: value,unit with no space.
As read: 25.6,mm
